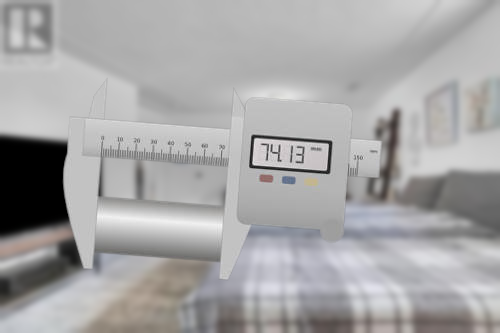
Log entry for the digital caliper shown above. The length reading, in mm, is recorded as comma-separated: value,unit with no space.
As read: 74.13,mm
